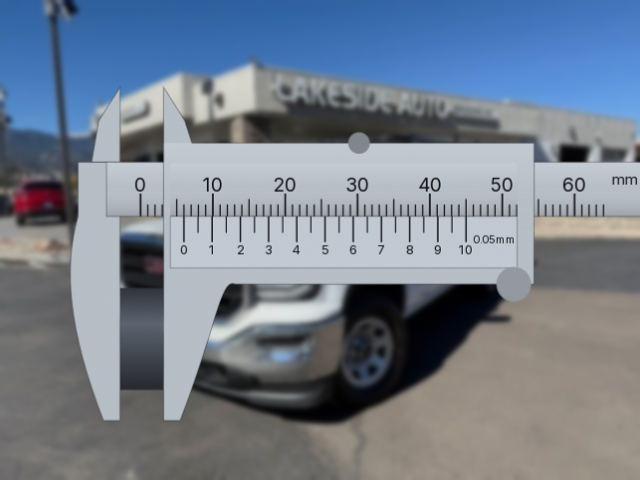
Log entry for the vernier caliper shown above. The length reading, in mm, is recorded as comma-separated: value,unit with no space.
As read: 6.0,mm
